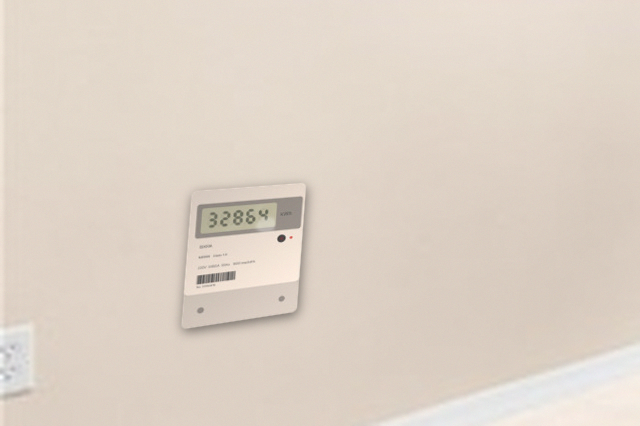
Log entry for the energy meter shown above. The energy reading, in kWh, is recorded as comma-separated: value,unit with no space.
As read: 32864,kWh
